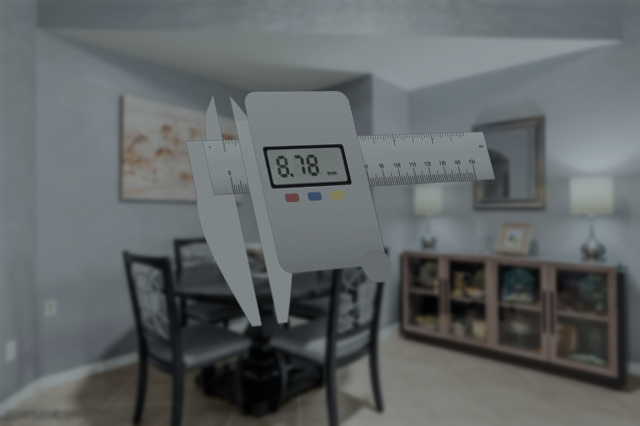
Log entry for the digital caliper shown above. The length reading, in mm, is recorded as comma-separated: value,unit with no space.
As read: 8.78,mm
